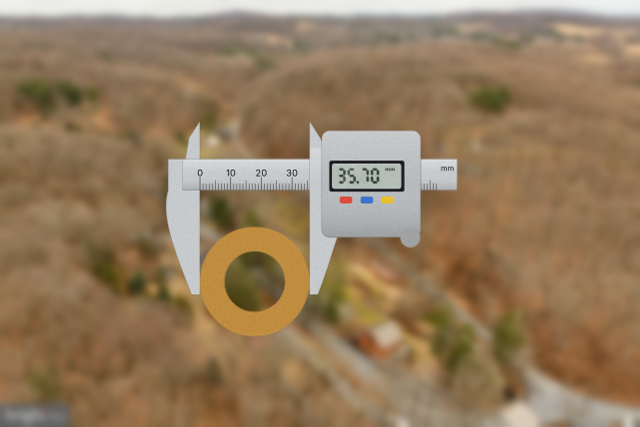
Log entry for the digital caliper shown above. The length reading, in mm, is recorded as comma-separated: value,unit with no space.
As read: 35.70,mm
